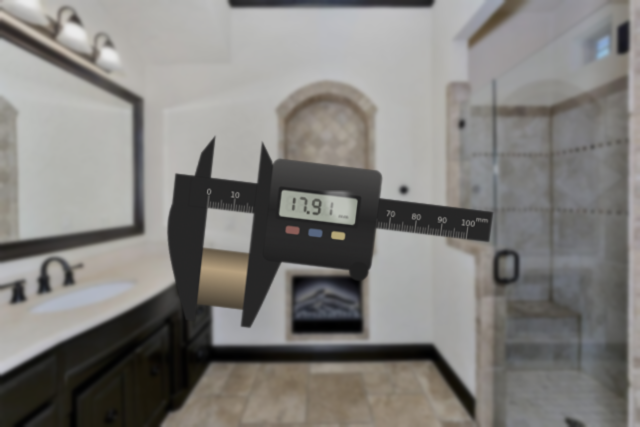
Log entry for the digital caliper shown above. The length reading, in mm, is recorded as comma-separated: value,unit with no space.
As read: 17.91,mm
